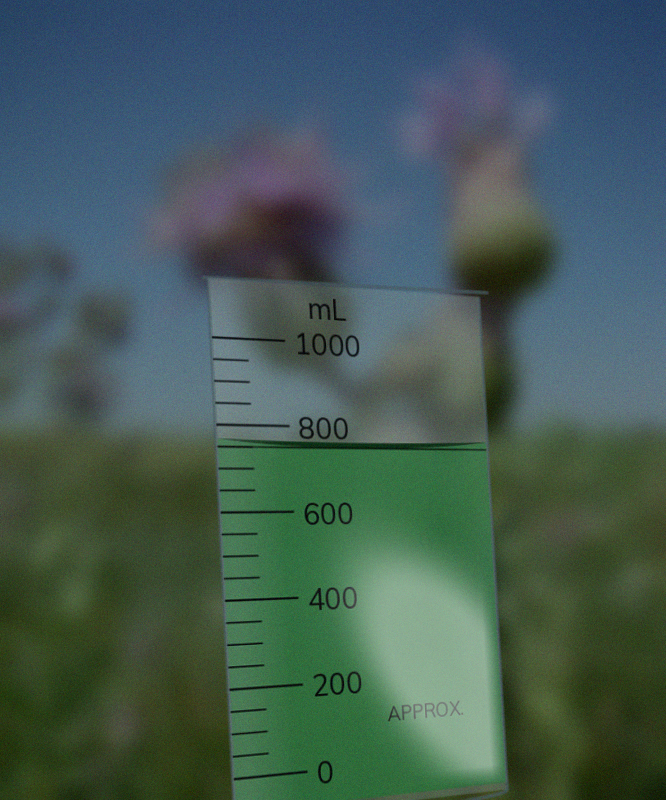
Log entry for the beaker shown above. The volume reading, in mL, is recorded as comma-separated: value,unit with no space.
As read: 750,mL
